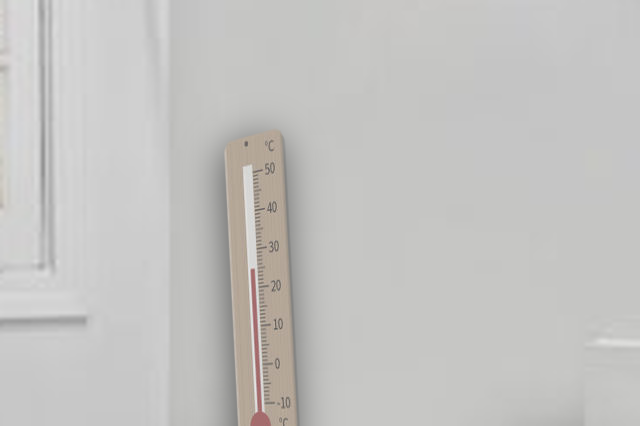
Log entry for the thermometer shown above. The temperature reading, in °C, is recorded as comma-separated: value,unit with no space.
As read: 25,°C
